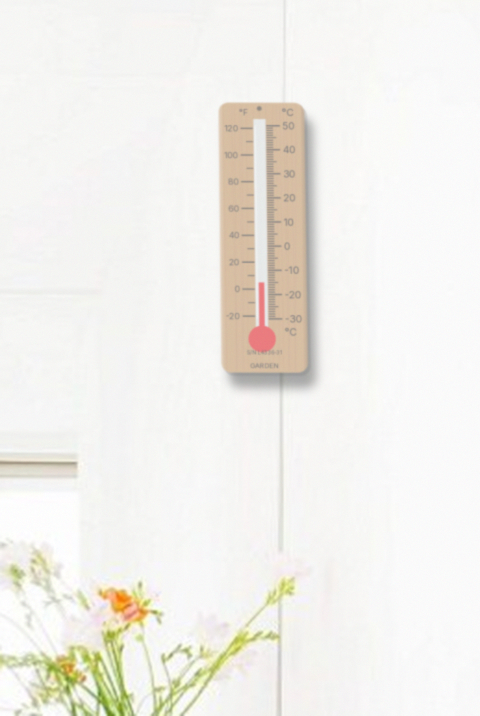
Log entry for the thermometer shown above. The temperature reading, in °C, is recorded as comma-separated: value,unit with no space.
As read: -15,°C
